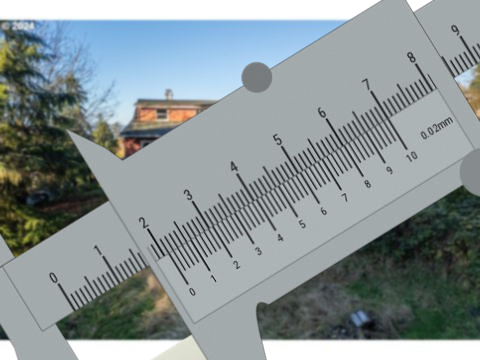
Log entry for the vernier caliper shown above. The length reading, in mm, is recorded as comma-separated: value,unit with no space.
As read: 21.0,mm
